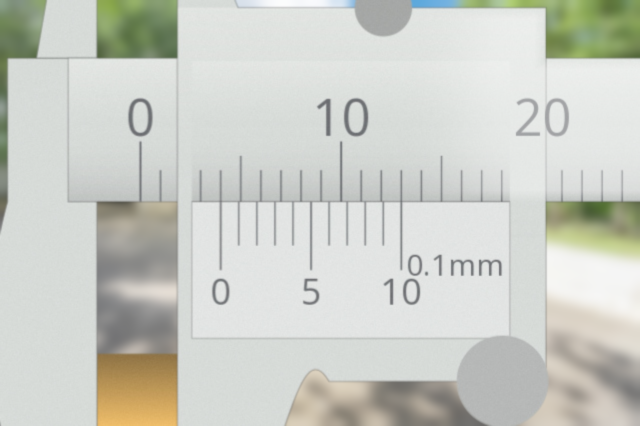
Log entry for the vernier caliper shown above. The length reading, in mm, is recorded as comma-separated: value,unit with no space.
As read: 4.0,mm
